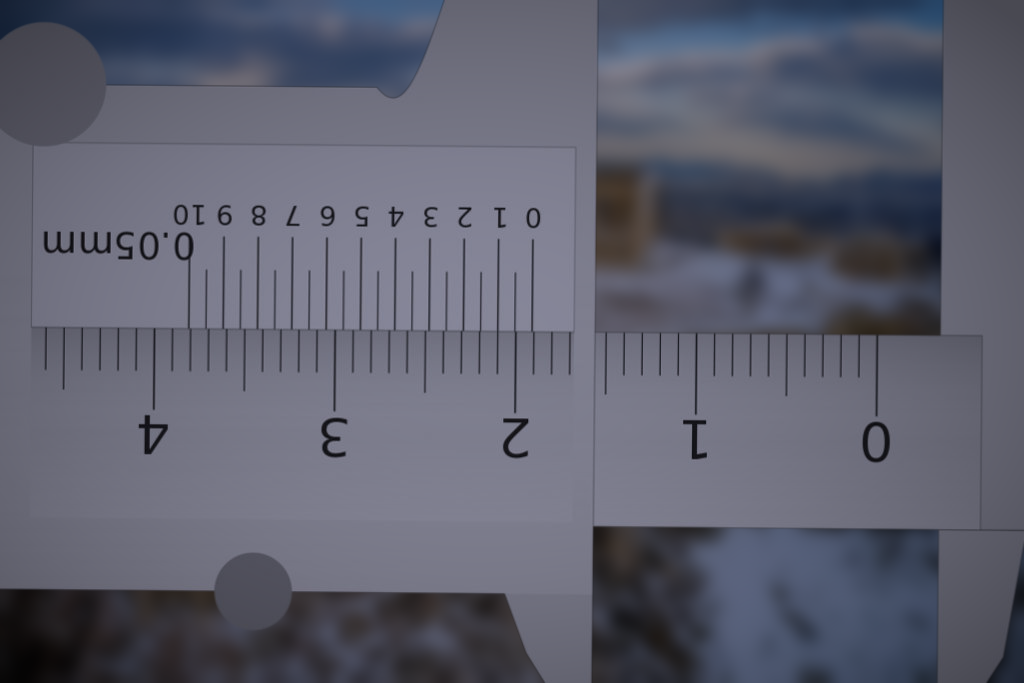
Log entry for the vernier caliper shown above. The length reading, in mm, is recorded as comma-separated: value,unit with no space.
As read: 19.1,mm
